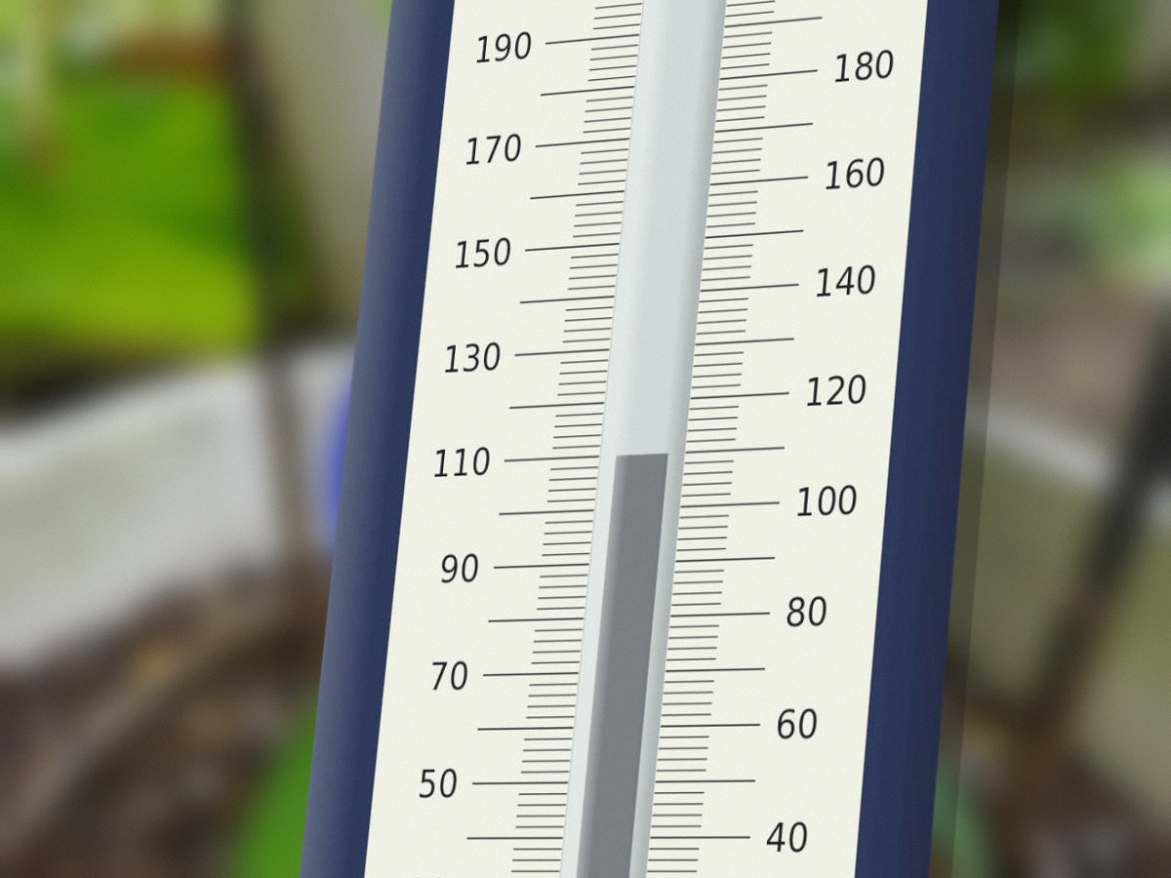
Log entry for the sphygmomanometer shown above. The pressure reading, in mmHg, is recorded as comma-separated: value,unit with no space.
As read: 110,mmHg
